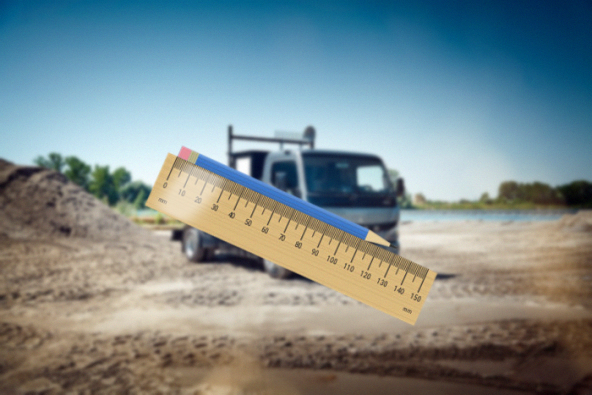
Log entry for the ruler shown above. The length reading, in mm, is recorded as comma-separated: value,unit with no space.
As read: 130,mm
